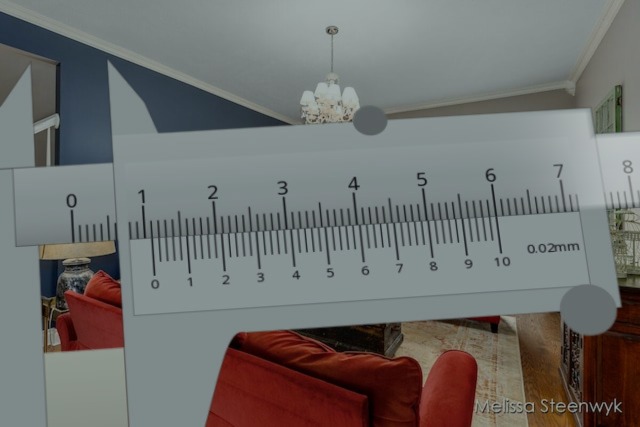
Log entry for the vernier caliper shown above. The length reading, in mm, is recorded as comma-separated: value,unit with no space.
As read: 11.0,mm
